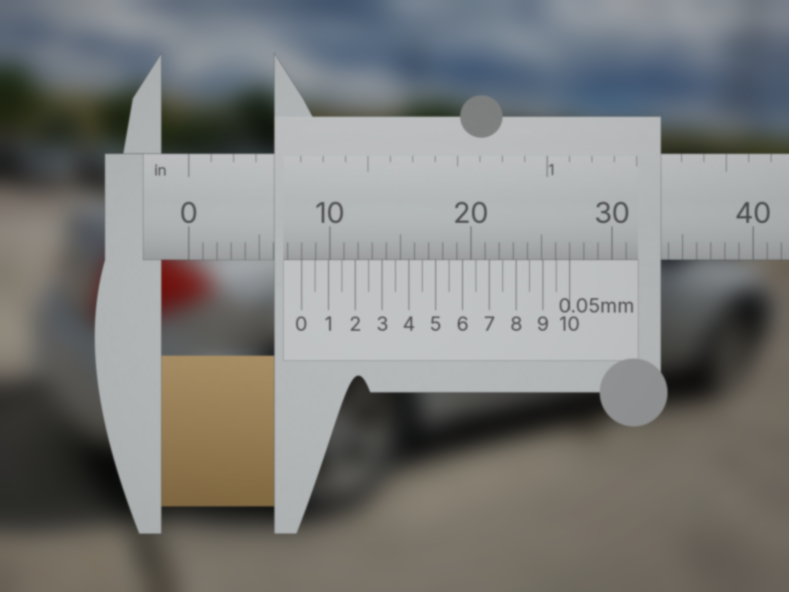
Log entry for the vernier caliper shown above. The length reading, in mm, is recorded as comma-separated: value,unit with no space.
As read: 8.0,mm
